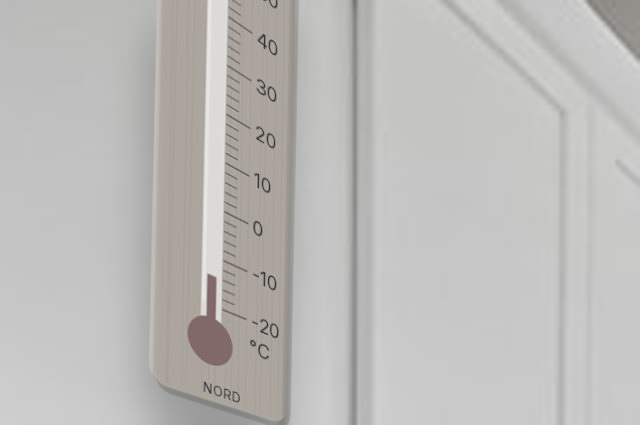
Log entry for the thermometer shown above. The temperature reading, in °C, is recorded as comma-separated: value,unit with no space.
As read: -14,°C
